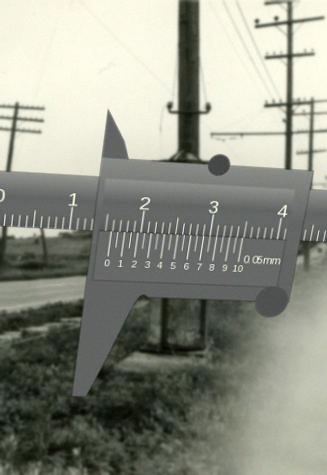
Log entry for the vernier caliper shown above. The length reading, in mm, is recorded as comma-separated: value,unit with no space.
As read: 15.8,mm
